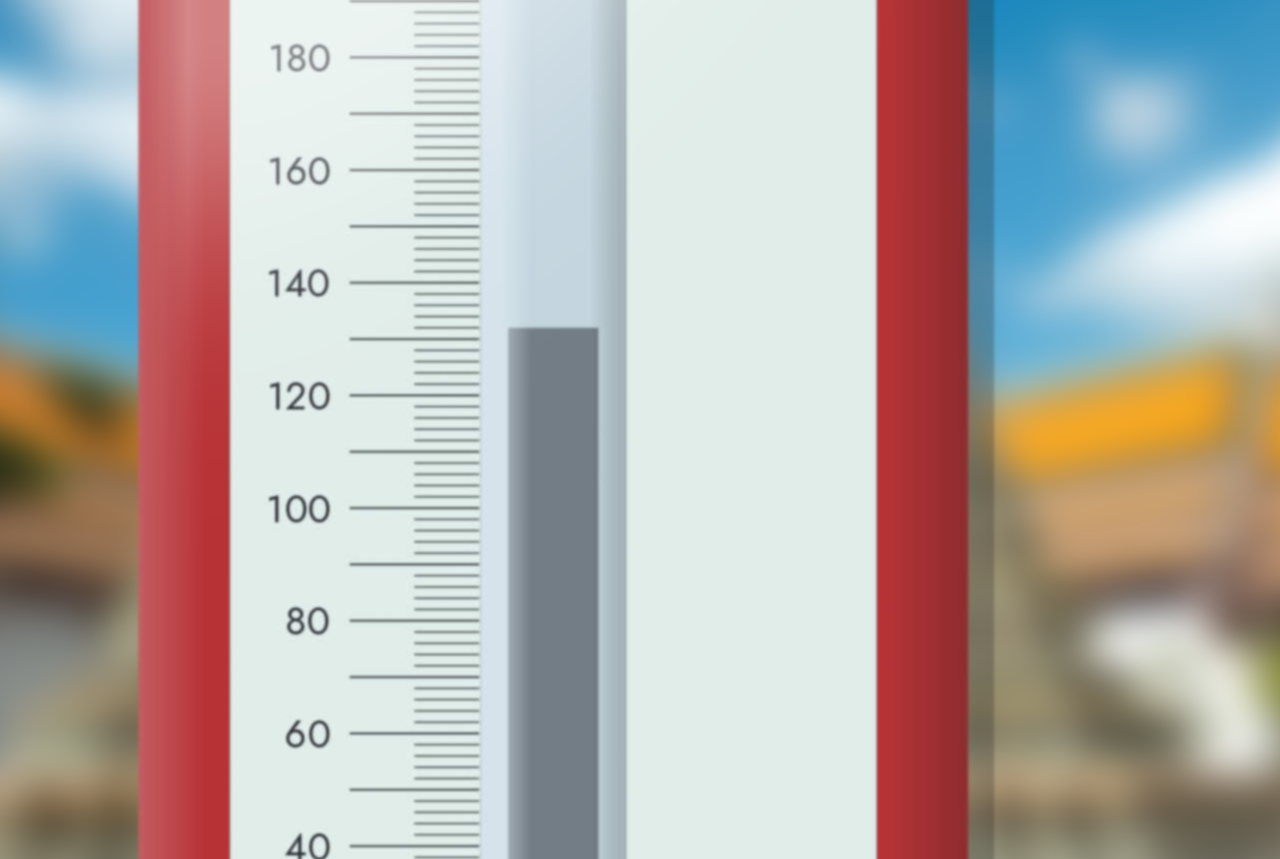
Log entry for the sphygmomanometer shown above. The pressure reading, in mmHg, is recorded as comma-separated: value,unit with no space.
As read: 132,mmHg
